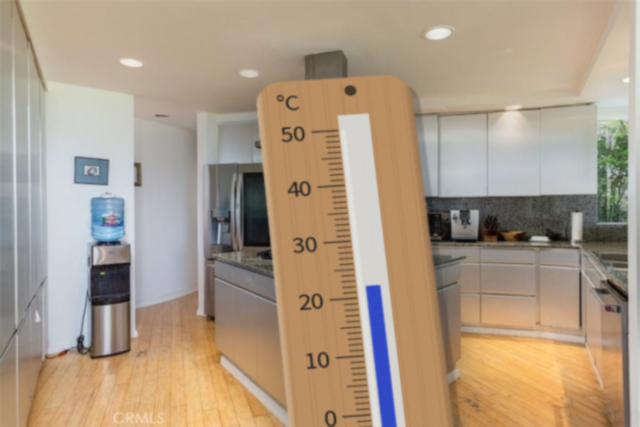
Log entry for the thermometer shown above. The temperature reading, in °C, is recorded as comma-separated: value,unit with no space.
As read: 22,°C
